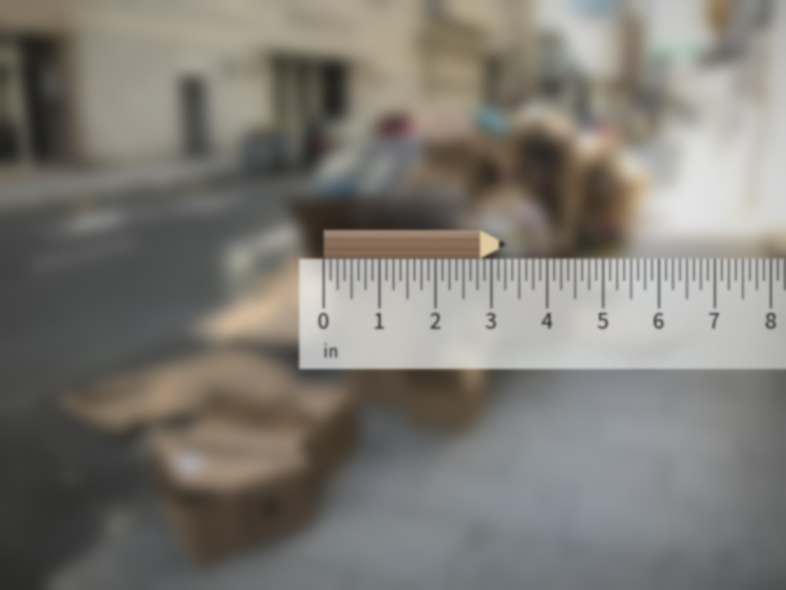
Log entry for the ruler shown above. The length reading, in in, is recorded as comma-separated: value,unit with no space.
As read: 3.25,in
